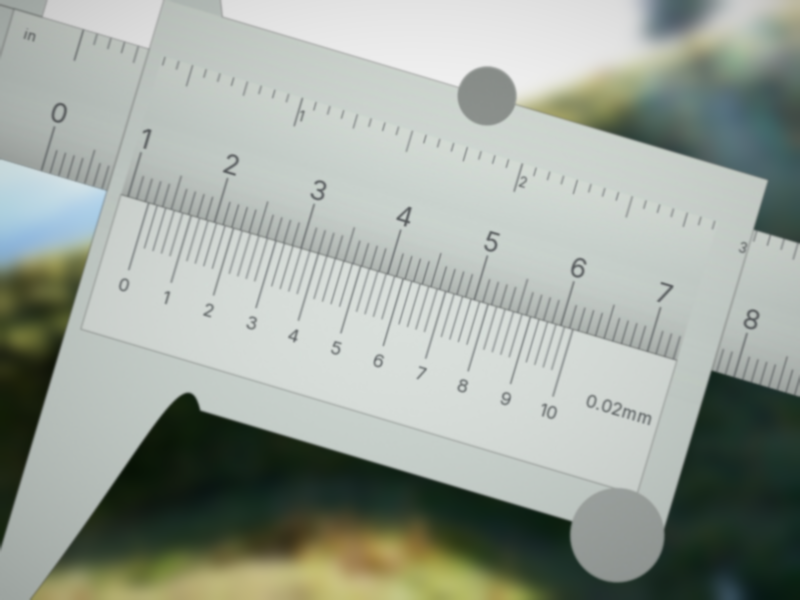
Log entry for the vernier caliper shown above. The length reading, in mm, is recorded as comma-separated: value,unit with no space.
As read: 12.4,mm
